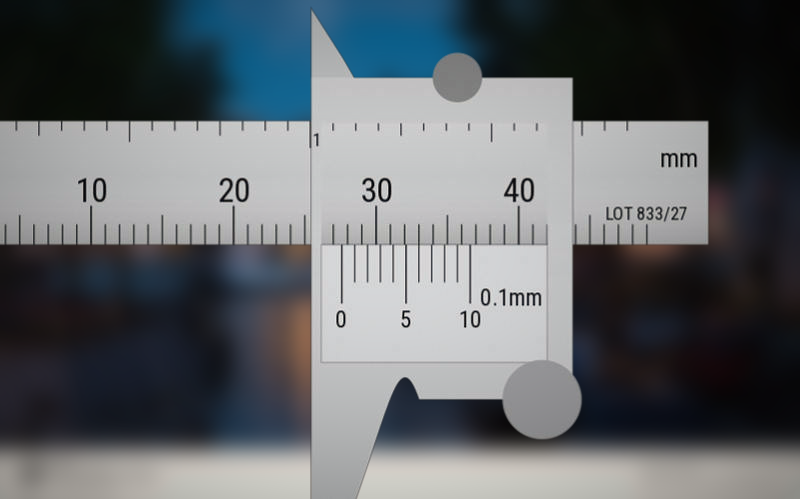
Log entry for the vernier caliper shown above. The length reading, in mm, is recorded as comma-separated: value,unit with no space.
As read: 27.6,mm
